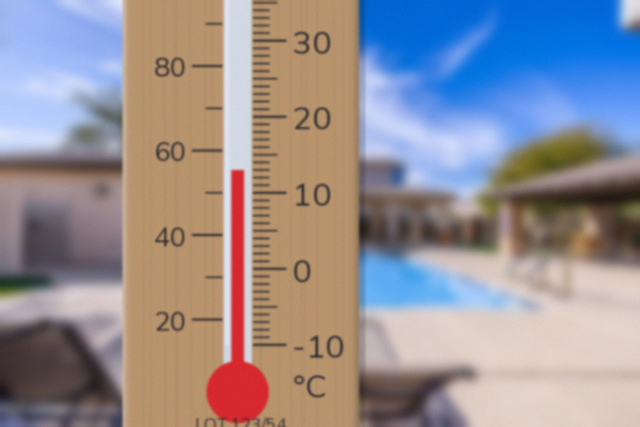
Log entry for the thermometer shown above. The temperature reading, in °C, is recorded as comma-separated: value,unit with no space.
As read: 13,°C
